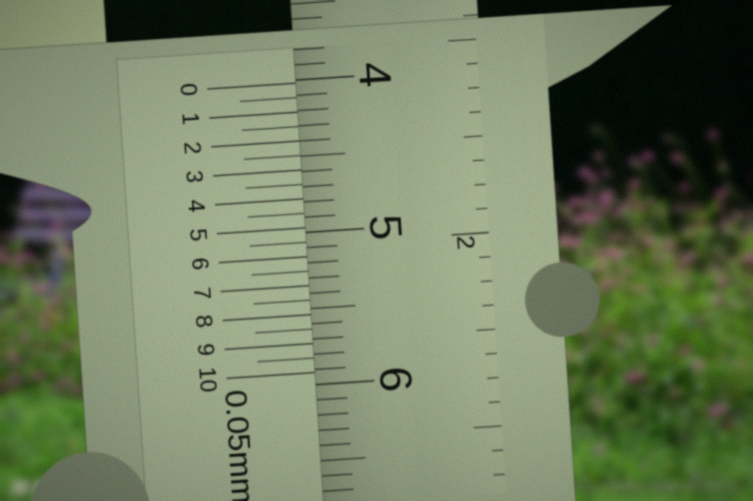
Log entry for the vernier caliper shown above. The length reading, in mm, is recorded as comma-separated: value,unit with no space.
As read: 40.2,mm
